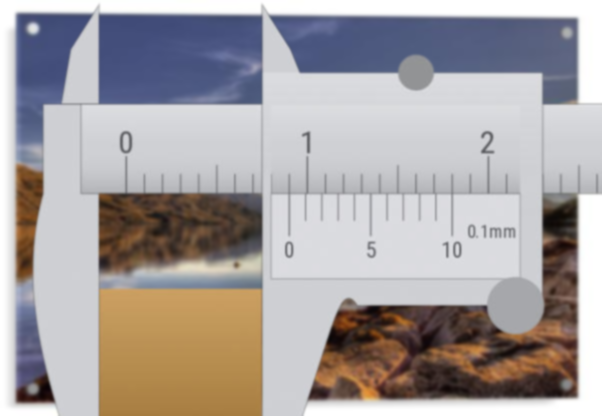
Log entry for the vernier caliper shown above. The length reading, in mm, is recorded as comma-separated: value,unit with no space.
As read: 9.0,mm
